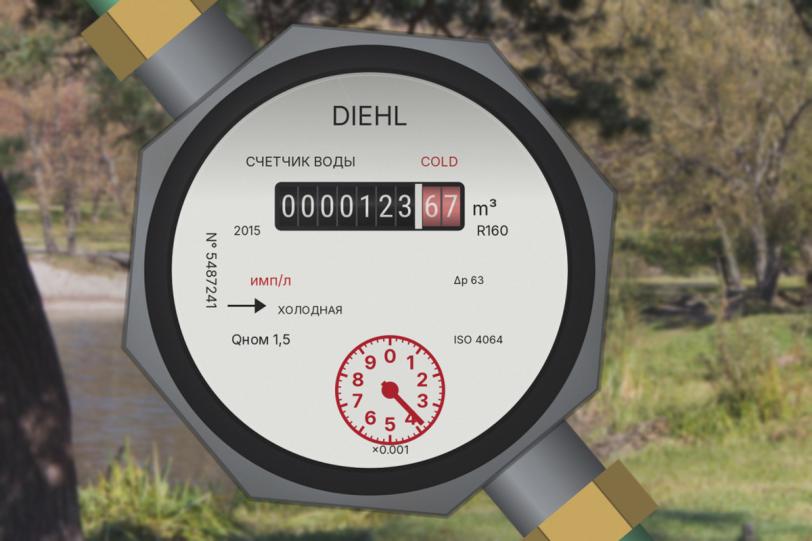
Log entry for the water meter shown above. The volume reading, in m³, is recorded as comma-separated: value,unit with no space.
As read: 123.673,m³
